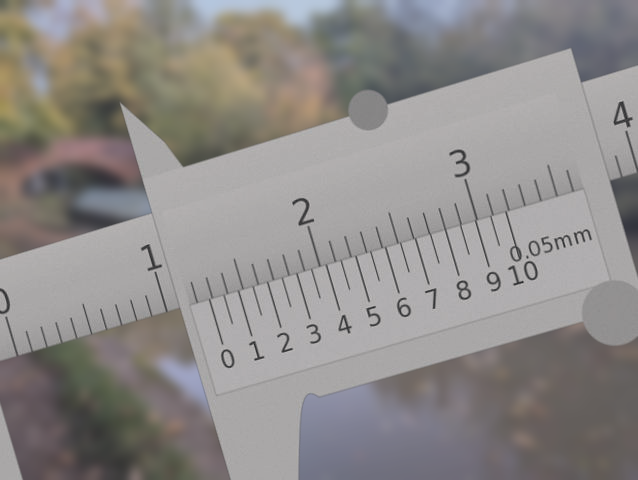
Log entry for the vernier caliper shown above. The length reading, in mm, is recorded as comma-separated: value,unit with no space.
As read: 12.8,mm
